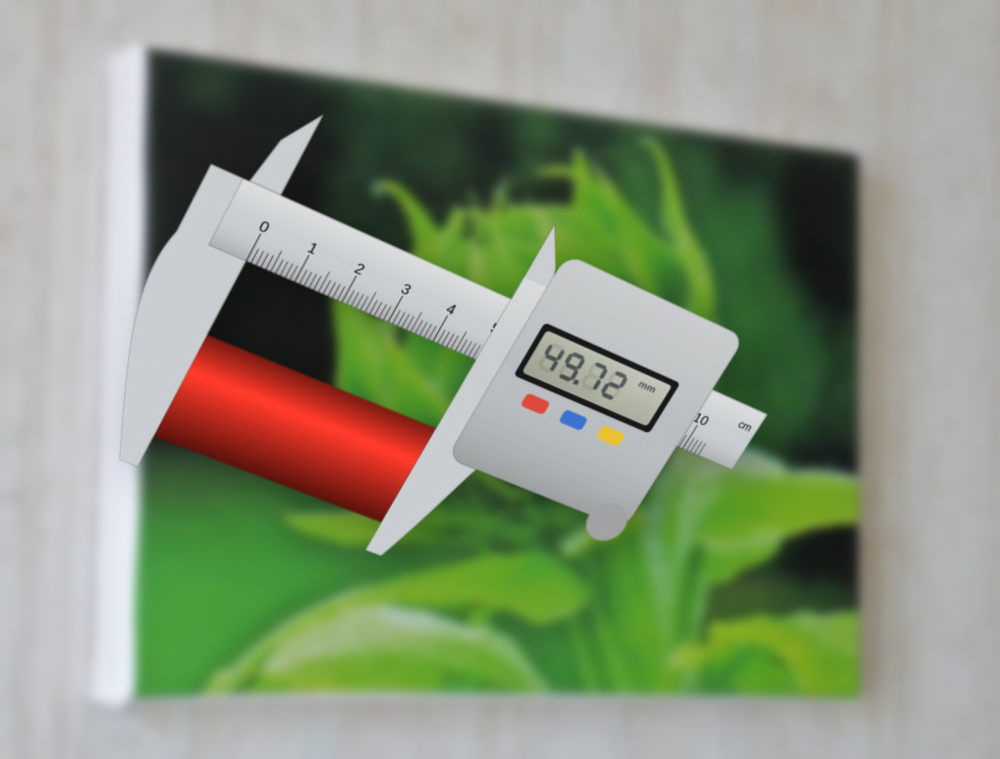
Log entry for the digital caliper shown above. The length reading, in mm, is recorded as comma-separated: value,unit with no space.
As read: 49.72,mm
